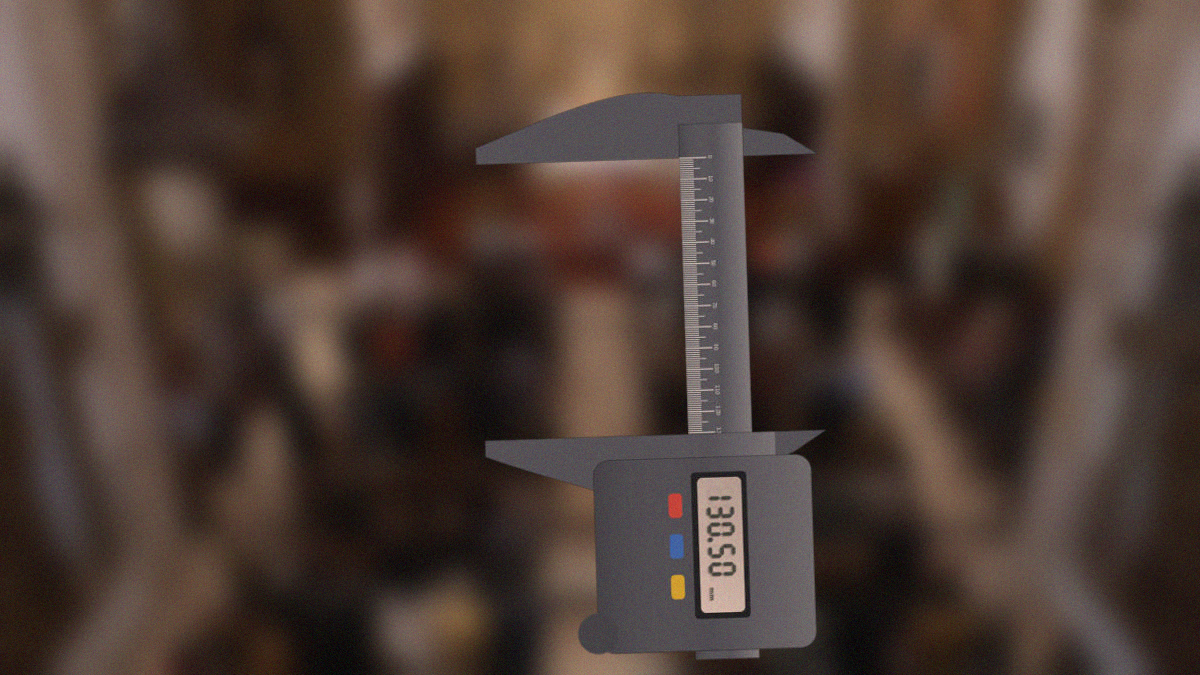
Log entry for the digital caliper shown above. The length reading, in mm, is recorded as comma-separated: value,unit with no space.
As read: 130.50,mm
